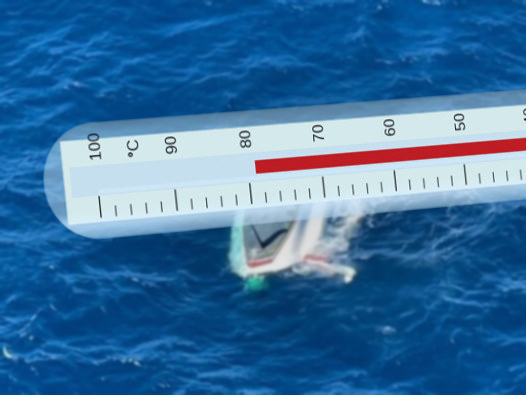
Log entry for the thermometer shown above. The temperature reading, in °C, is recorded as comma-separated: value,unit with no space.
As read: 79,°C
